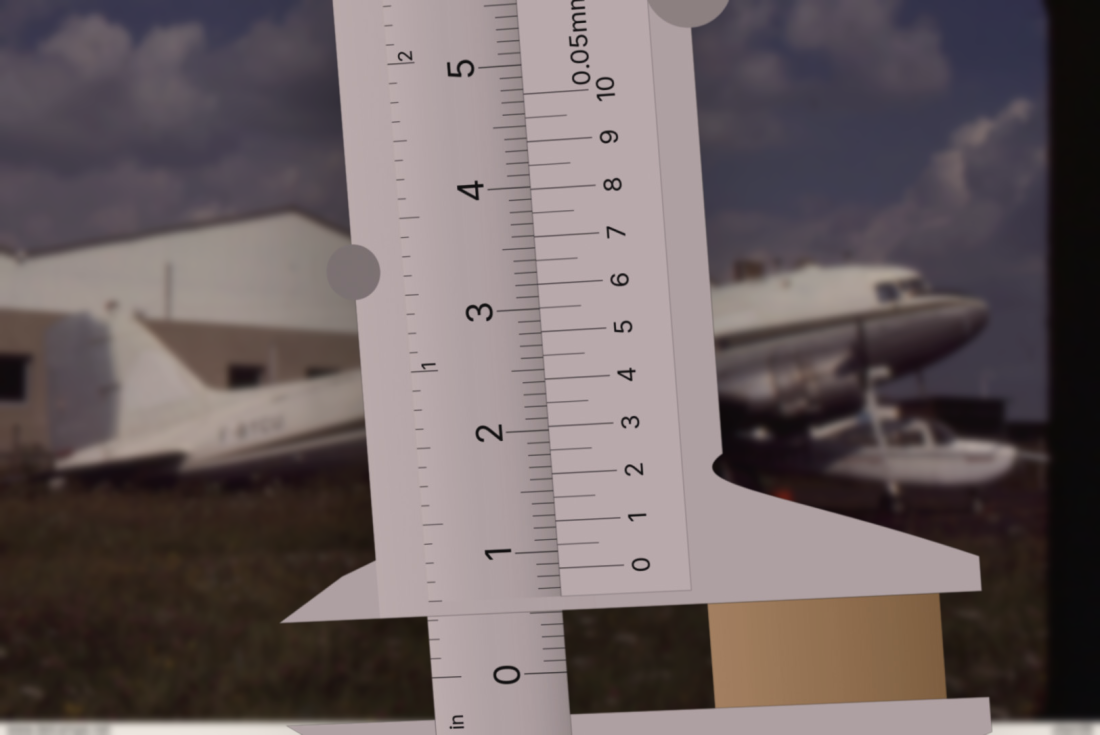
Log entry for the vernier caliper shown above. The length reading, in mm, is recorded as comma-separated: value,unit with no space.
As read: 8.6,mm
